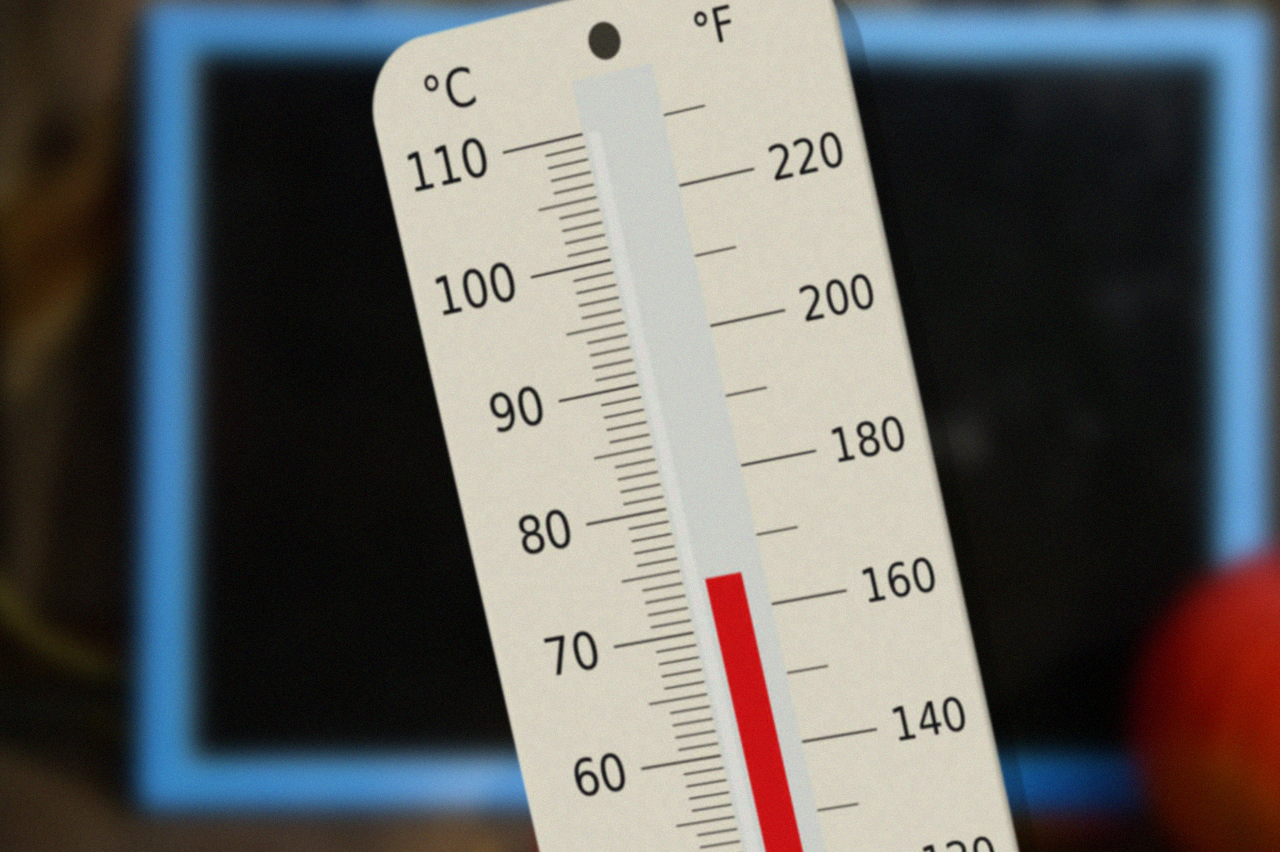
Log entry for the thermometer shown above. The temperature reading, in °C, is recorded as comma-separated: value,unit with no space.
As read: 74,°C
